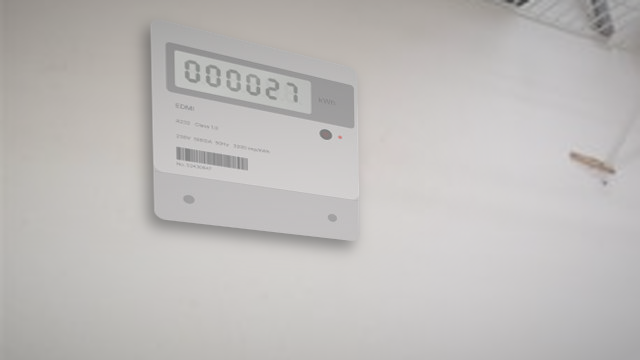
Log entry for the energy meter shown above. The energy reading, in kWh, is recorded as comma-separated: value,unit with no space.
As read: 27,kWh
